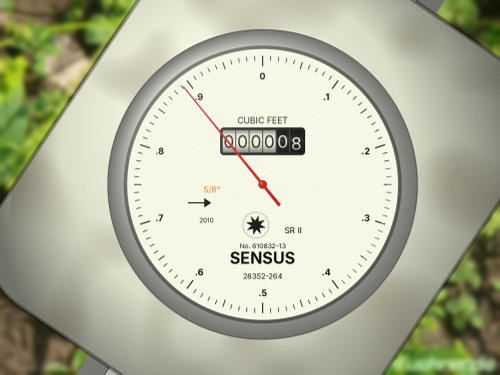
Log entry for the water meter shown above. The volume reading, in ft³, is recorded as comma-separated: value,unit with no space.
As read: 7.89,ft³
